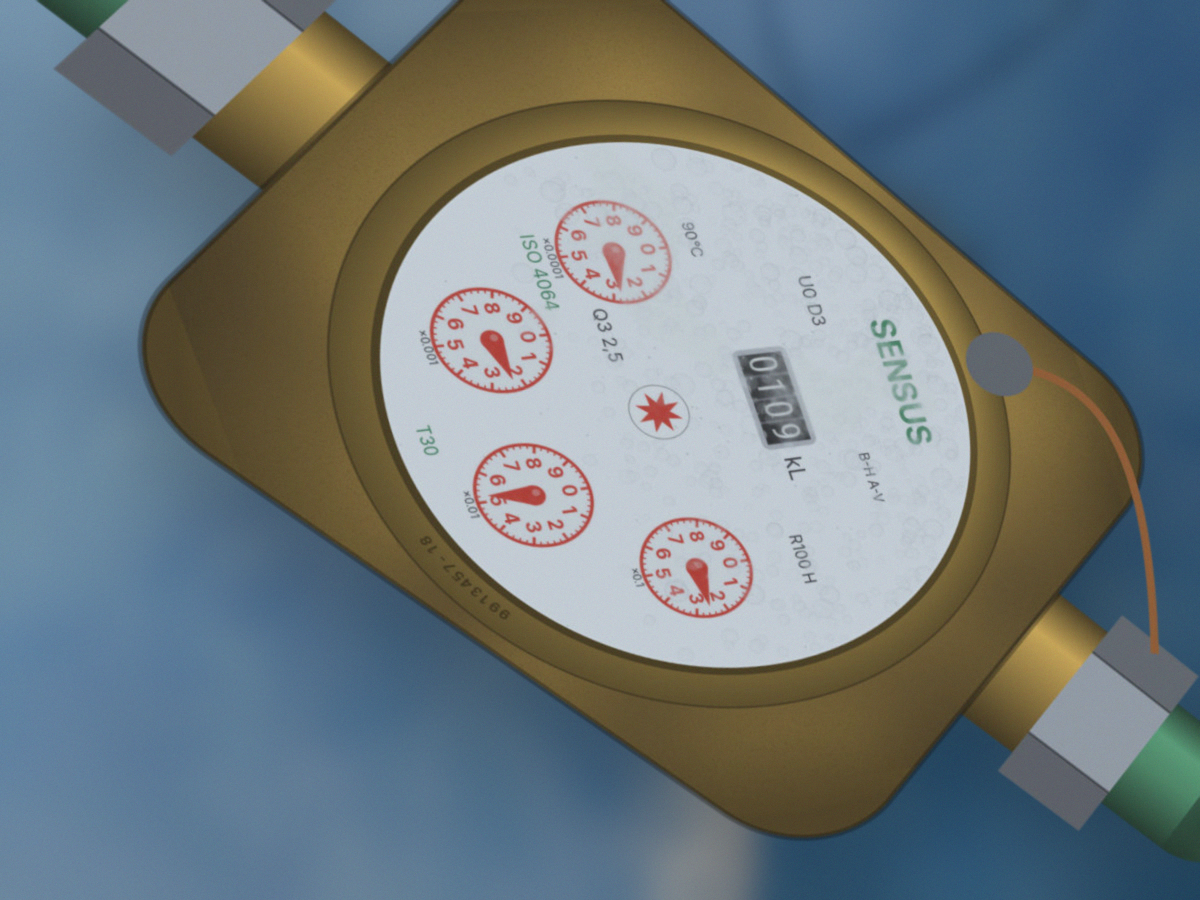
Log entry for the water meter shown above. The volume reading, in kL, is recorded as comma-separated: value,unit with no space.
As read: 109.2522,kL
